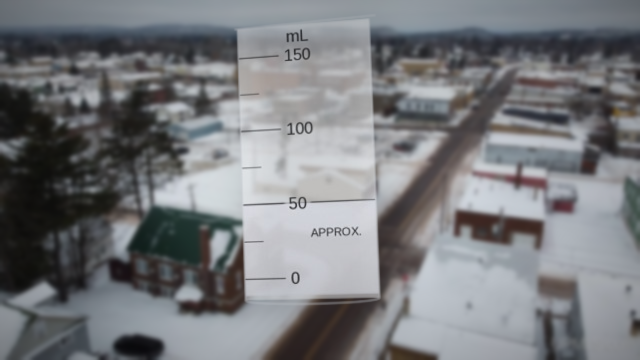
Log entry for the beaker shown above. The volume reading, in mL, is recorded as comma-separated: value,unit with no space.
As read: 50,mL
